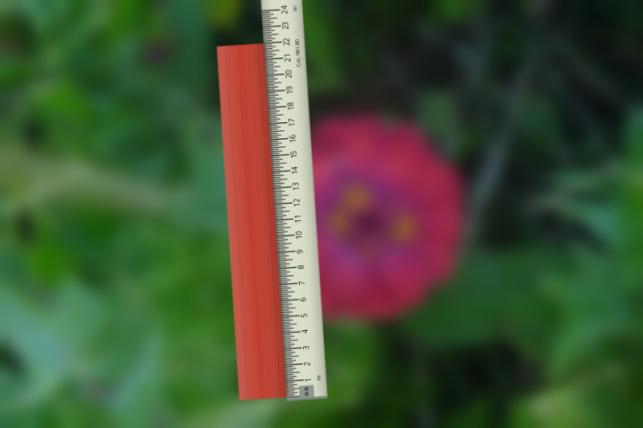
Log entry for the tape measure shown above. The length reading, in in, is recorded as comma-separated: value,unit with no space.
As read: 22,in
